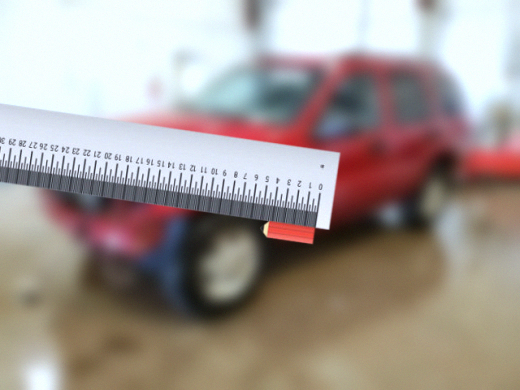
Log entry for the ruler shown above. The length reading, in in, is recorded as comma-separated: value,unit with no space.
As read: 5,in
